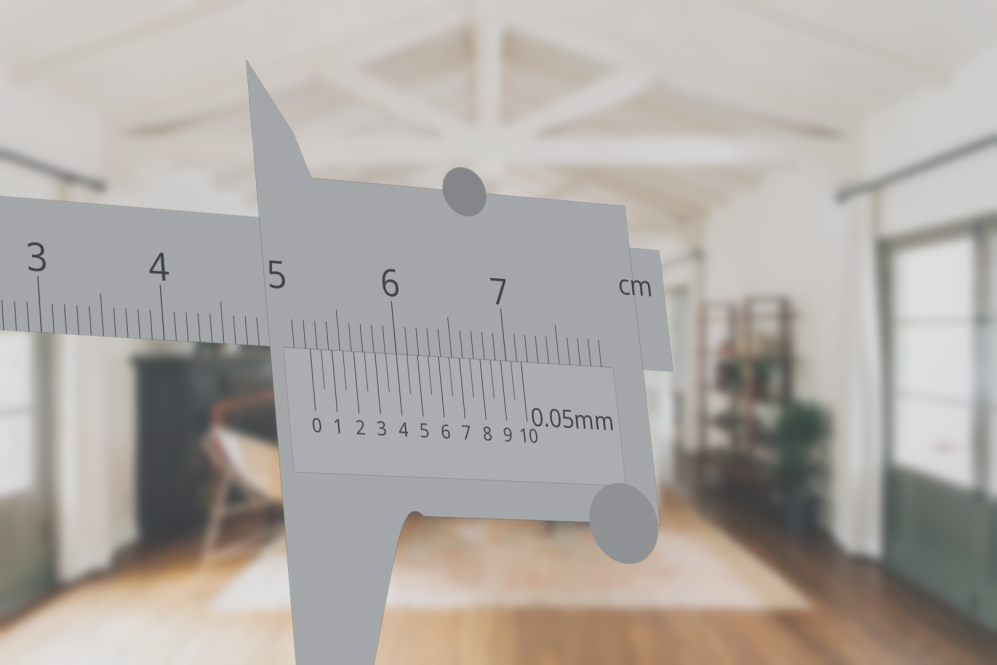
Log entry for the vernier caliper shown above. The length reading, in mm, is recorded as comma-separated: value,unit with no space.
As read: 52.4,mm
